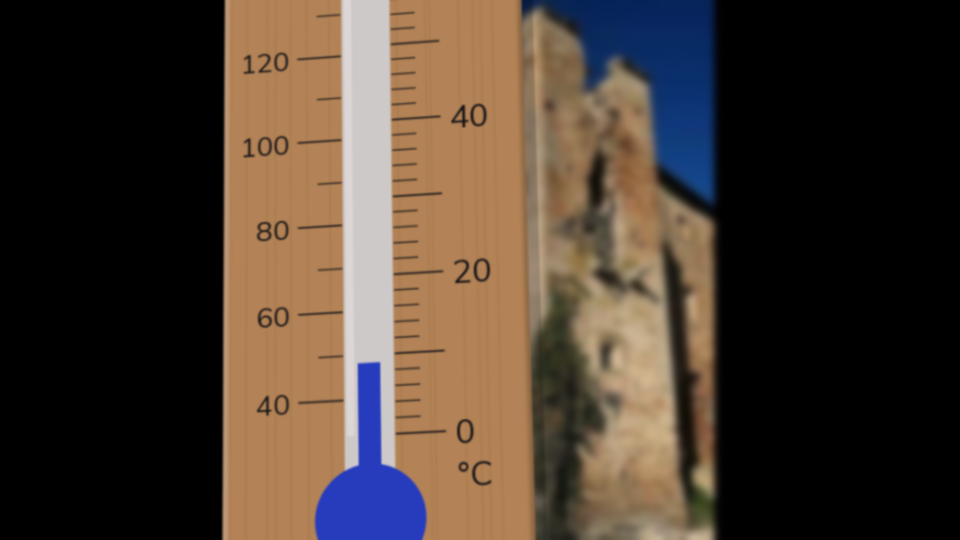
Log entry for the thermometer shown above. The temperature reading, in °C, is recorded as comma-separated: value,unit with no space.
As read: 9,°C
